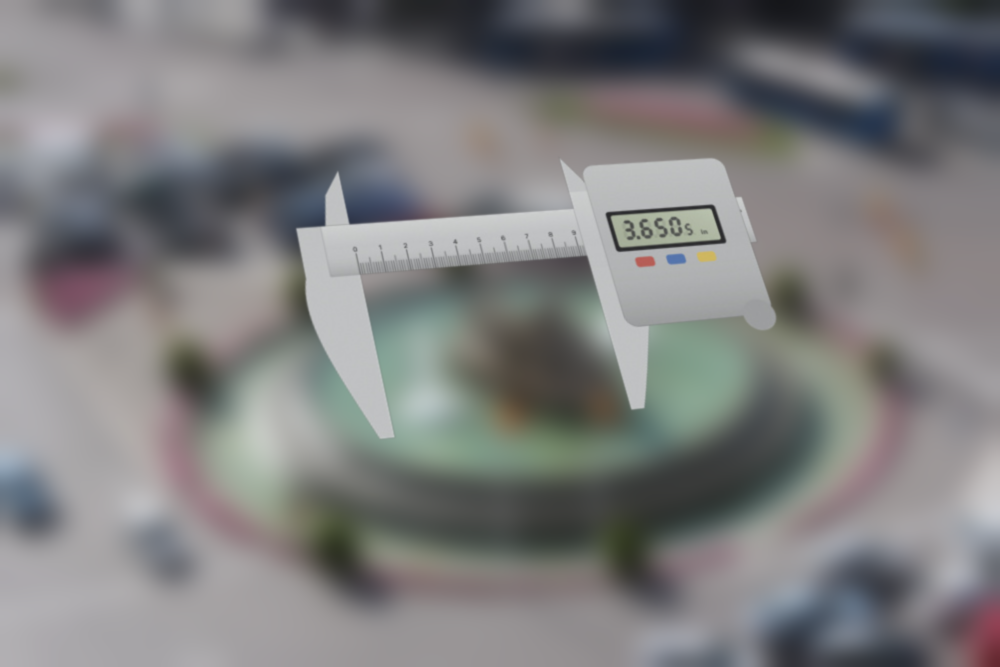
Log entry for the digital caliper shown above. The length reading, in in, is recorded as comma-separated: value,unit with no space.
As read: 3.6505,in
